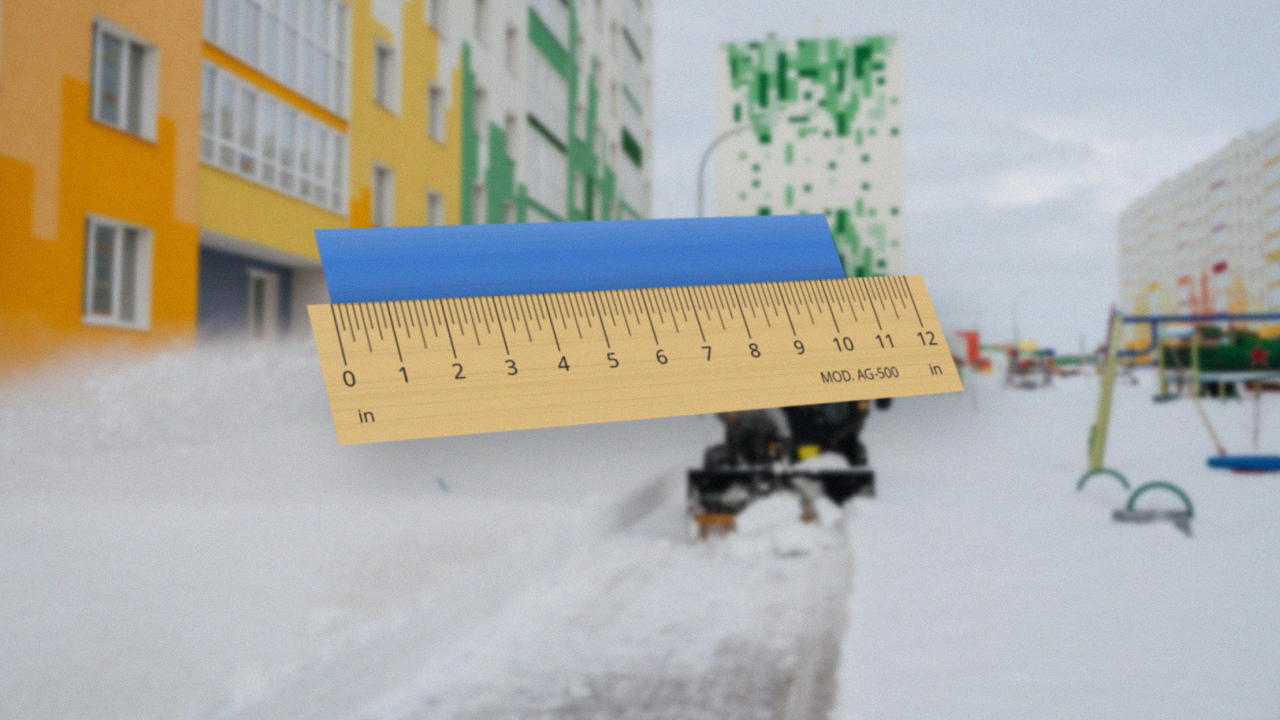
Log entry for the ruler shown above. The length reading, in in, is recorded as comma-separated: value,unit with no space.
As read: 10.625,in
